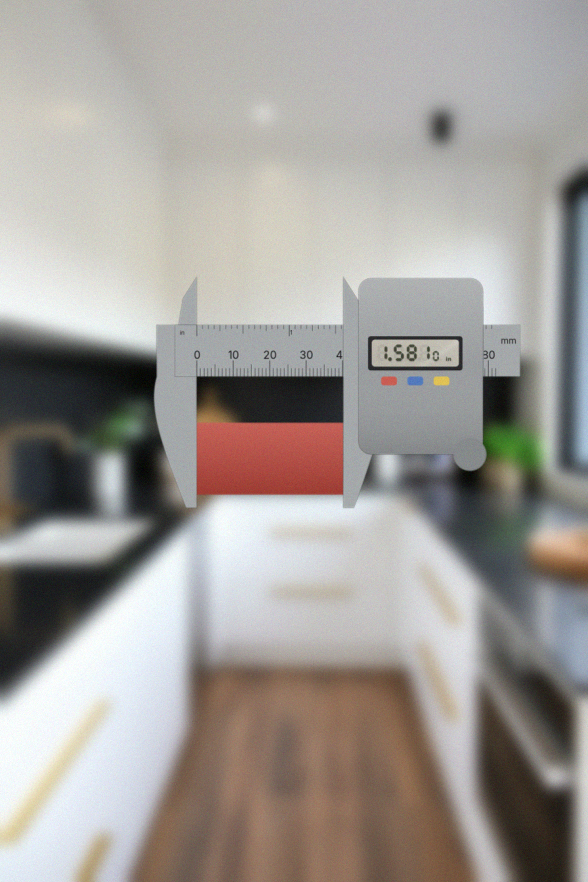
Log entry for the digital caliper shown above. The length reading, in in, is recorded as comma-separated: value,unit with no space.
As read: 1.5810,in
